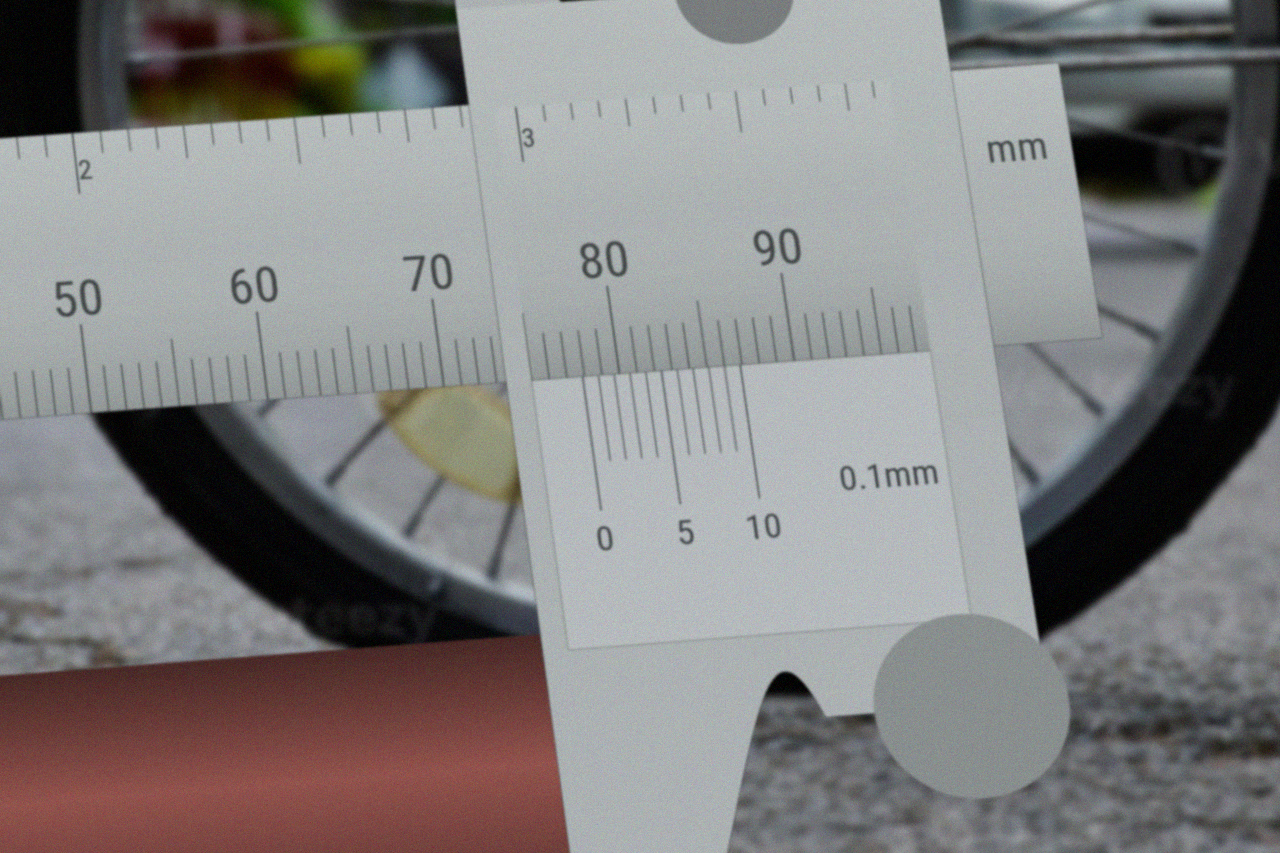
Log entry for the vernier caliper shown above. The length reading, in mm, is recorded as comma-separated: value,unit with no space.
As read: 77.9,mm
